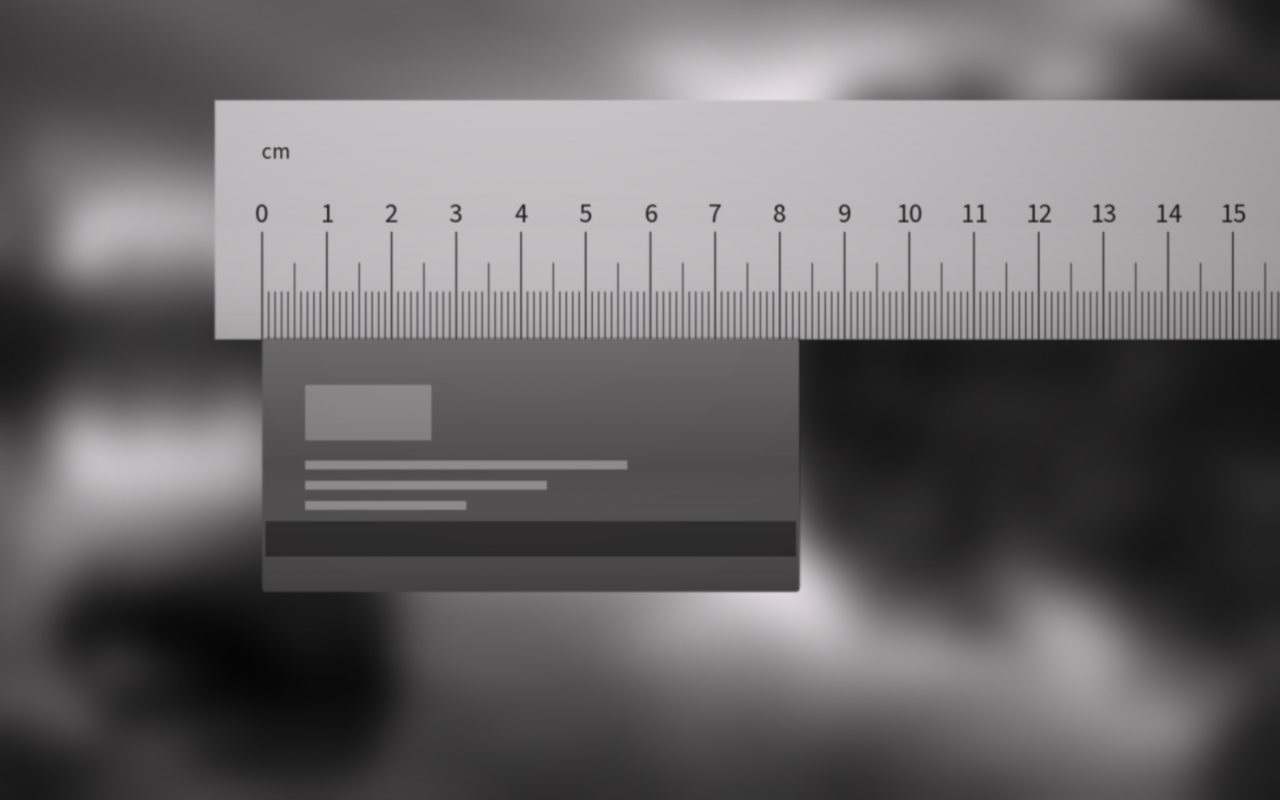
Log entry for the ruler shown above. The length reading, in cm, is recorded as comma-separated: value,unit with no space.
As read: 8.3,cm
